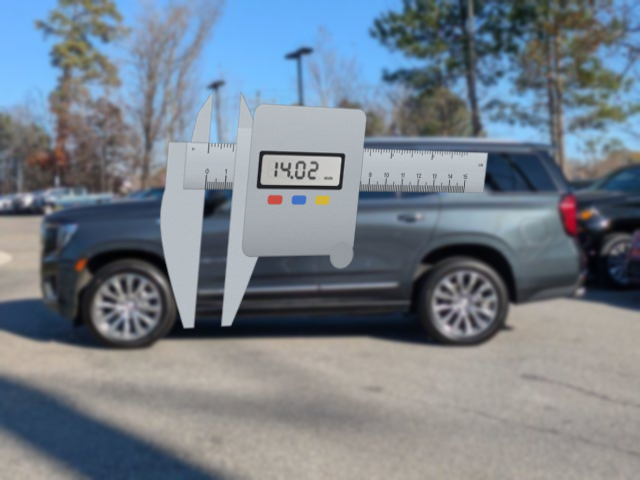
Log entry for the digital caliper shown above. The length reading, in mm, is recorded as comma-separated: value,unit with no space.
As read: 14.02,mm
